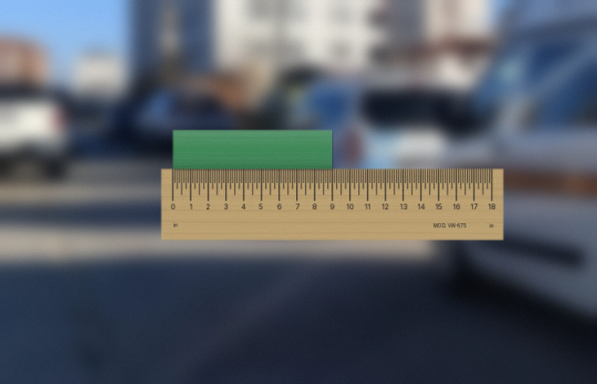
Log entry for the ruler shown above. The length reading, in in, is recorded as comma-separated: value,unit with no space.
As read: 9,in
